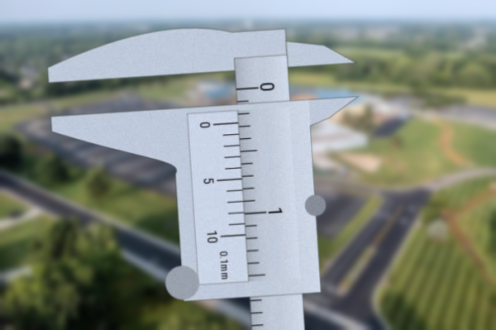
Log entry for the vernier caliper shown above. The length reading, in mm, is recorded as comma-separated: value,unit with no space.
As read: 2.7,mm
